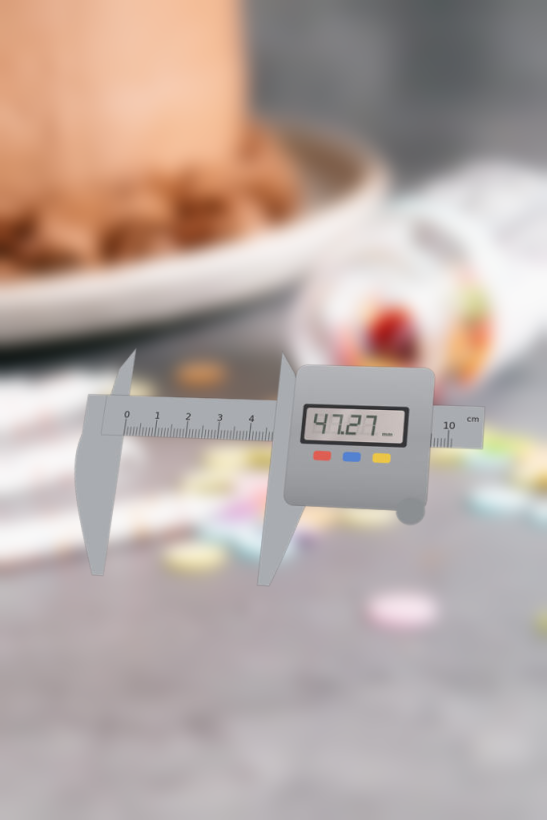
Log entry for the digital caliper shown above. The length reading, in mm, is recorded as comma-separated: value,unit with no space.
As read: 47.27,mm
